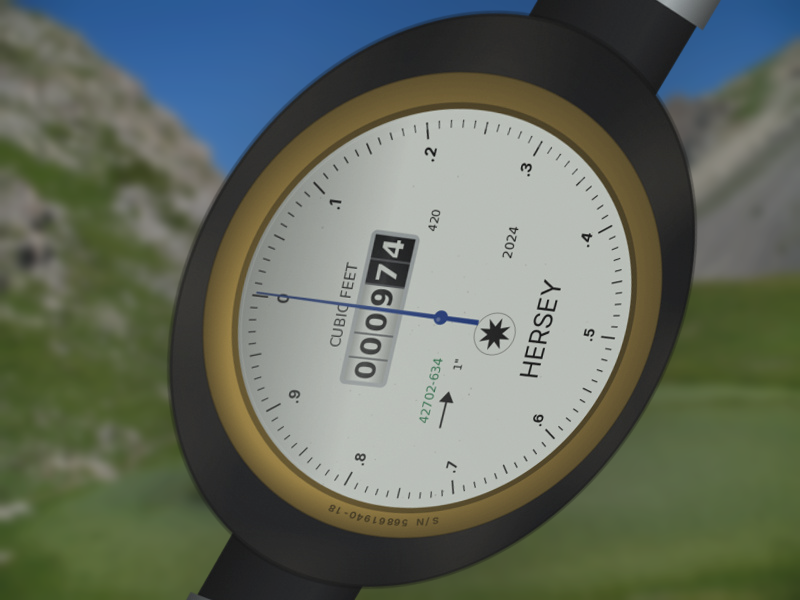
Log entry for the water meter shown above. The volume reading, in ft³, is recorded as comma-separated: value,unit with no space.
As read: 974.00,ft³
